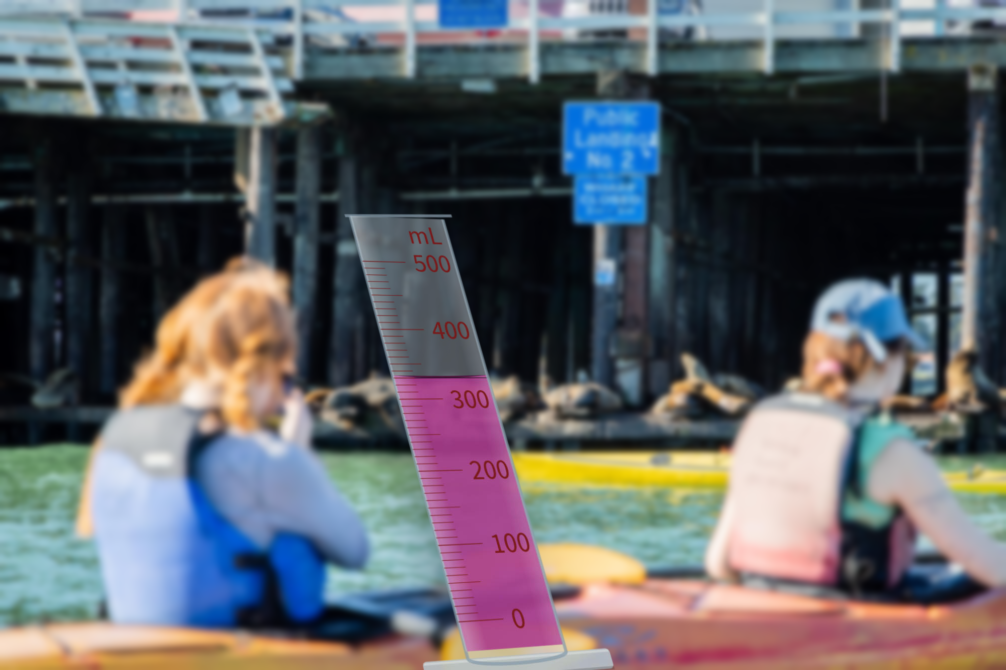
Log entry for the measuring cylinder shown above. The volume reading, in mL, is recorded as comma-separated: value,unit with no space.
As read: 330,mL
